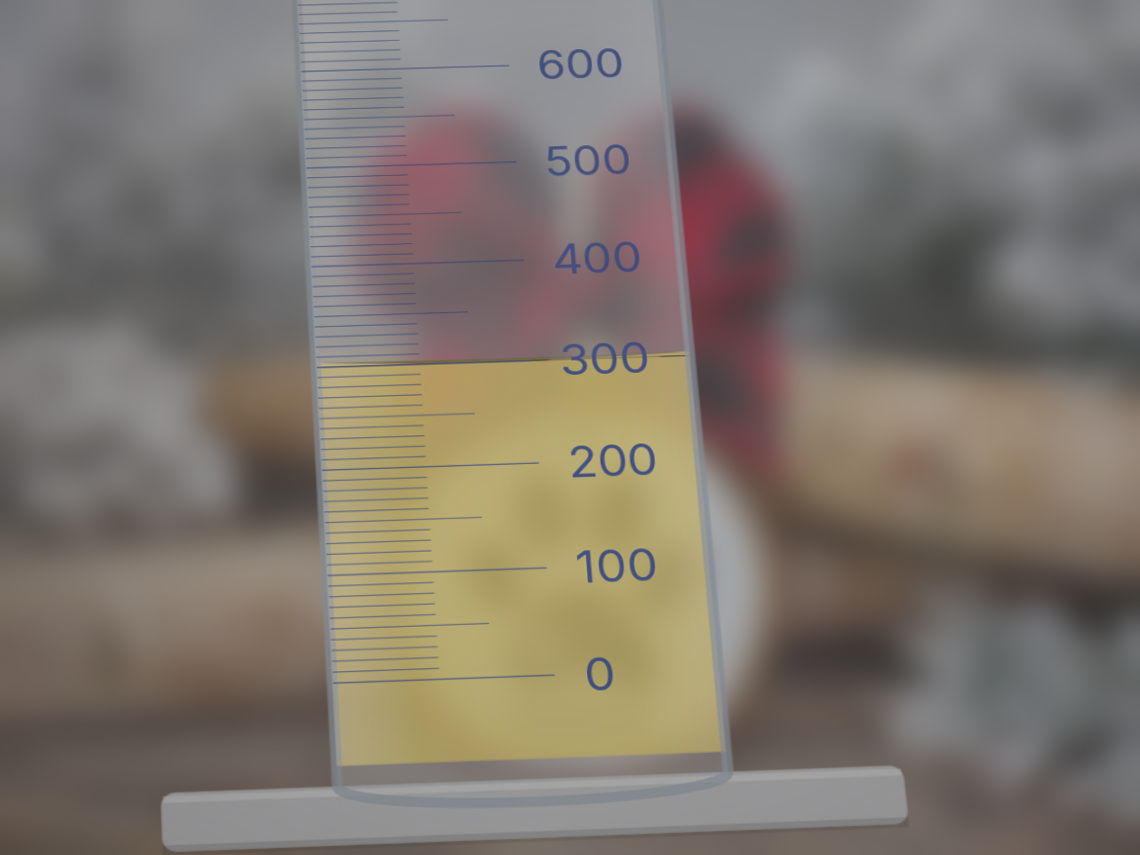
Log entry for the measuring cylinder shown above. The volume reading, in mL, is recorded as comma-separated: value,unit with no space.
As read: 300,mL
